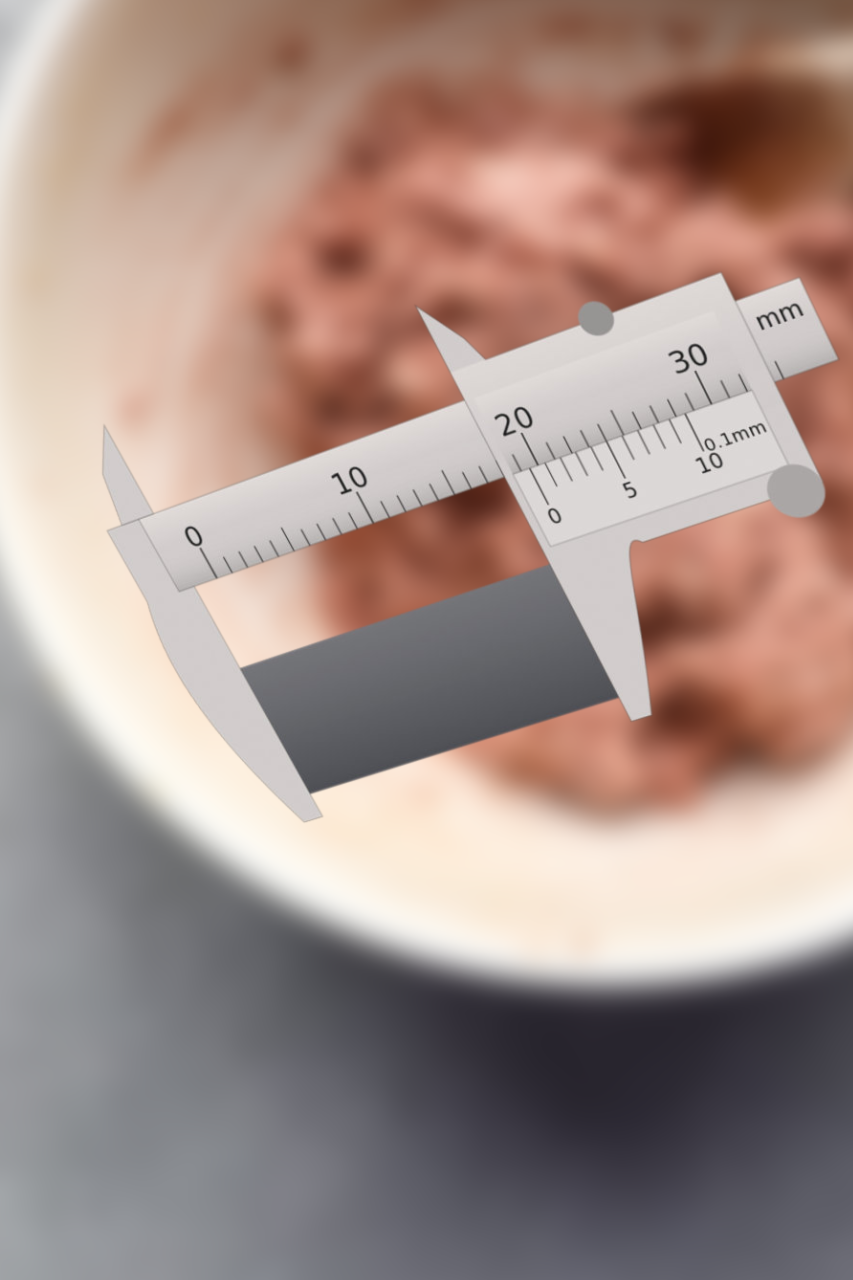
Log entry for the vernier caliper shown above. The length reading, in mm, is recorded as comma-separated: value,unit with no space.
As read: 19.5,mm
